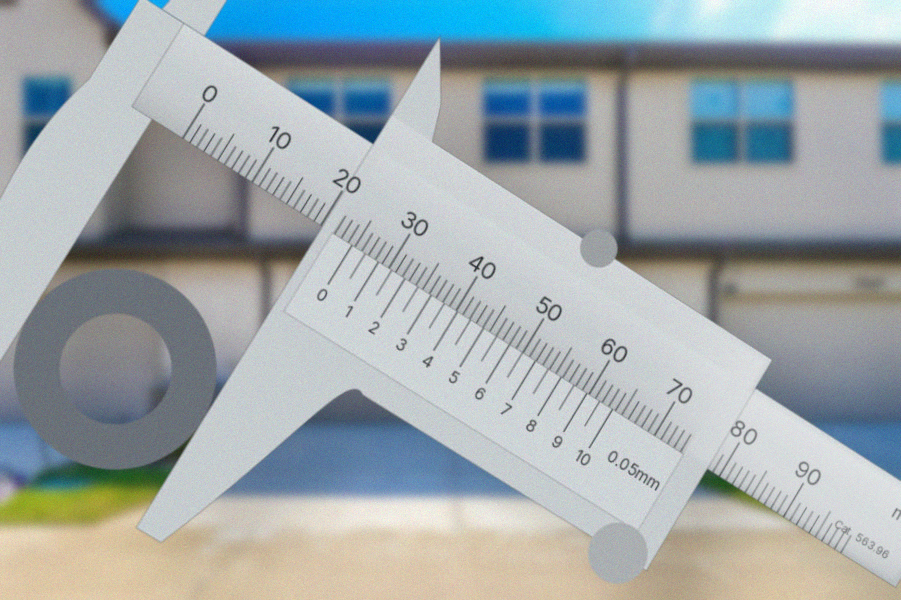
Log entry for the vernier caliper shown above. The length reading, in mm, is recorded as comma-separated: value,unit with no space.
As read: 24.6,mm
